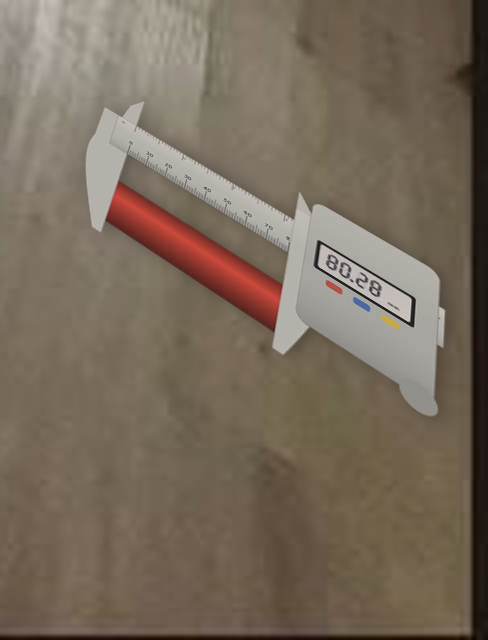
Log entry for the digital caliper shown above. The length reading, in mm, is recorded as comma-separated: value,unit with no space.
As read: 80.28,mm
